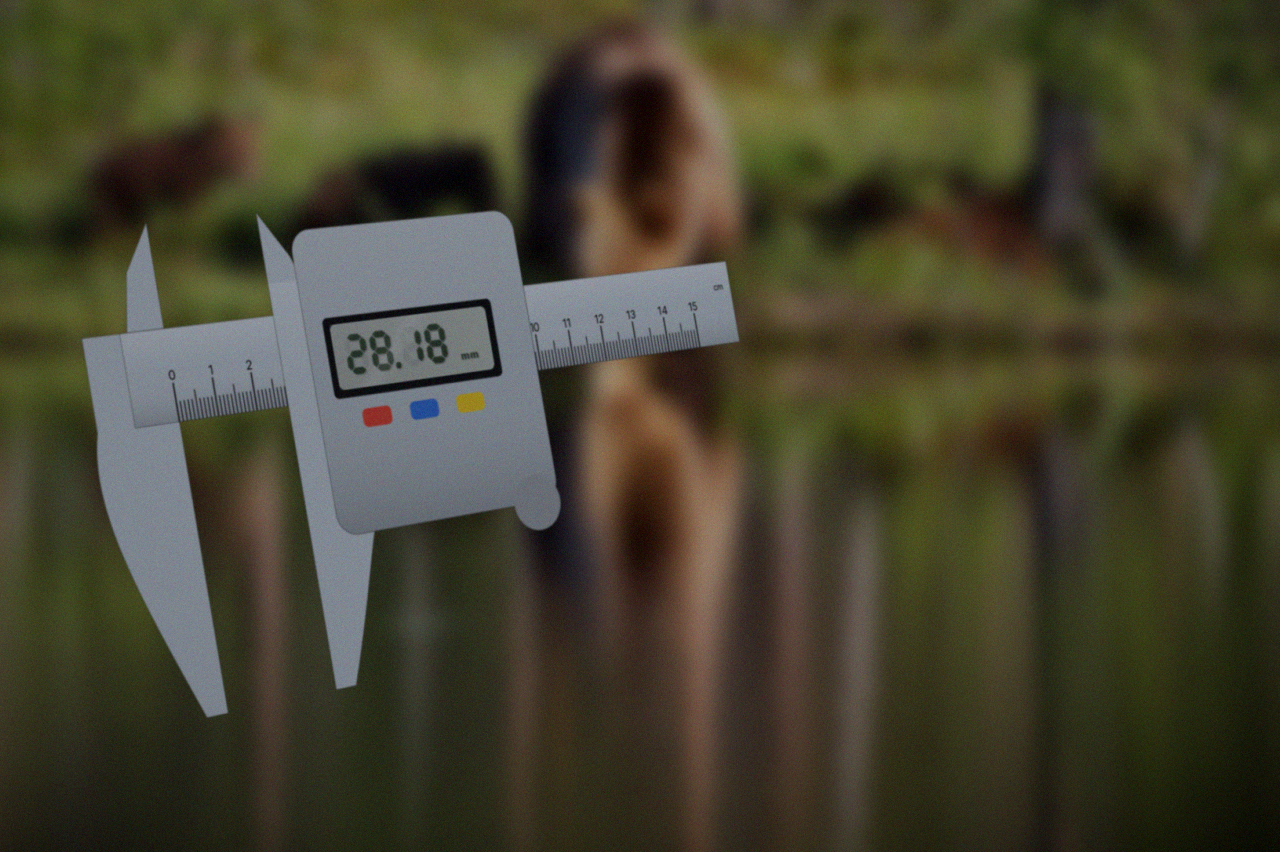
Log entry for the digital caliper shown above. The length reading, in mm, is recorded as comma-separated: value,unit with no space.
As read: 28.18,mm
